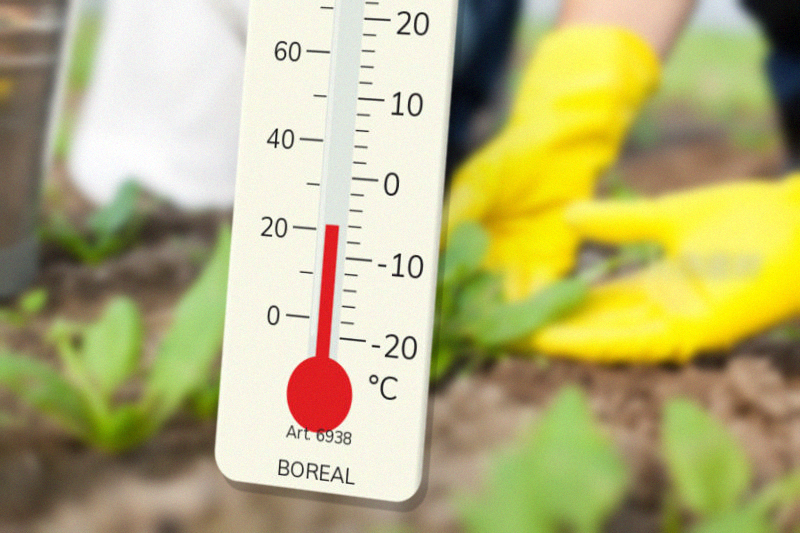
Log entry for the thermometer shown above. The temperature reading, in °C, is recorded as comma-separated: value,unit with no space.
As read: -6,°C
